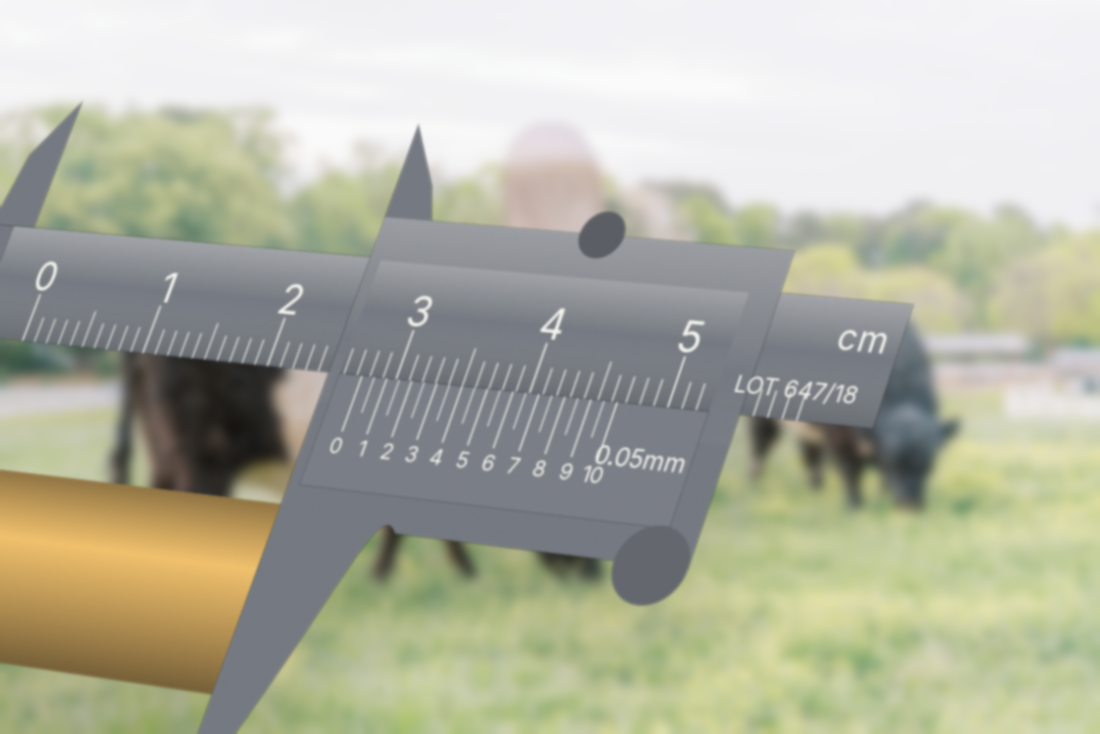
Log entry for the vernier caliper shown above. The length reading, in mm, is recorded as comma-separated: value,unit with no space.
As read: 27.4,mm
